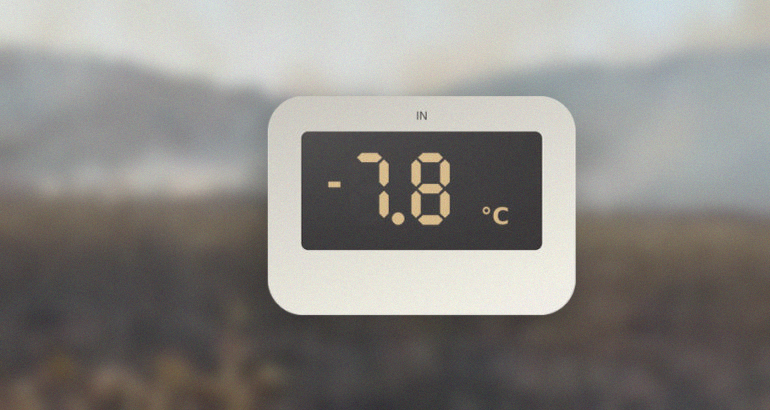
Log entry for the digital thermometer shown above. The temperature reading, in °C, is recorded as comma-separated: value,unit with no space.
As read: -7.8,°C
